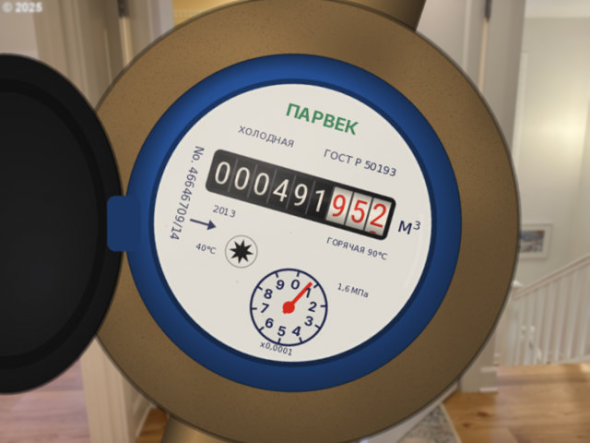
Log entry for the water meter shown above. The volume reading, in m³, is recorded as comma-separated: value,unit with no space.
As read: 491.9520,m³
